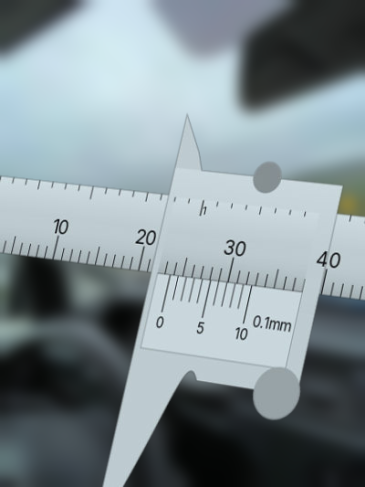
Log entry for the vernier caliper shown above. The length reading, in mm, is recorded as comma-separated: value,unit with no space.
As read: 23.6,mm
